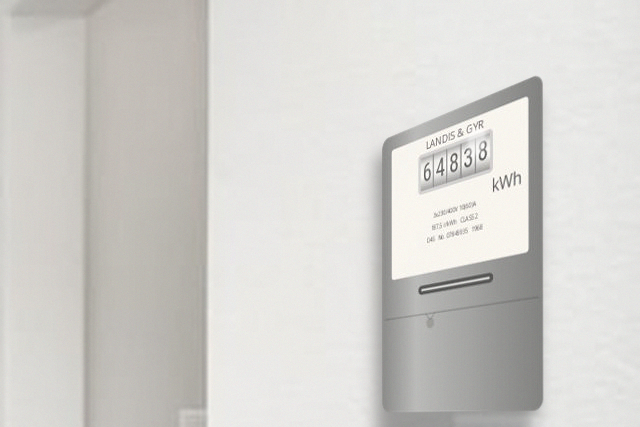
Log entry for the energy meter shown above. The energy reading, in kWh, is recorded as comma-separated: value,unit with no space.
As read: 64838,kWh
